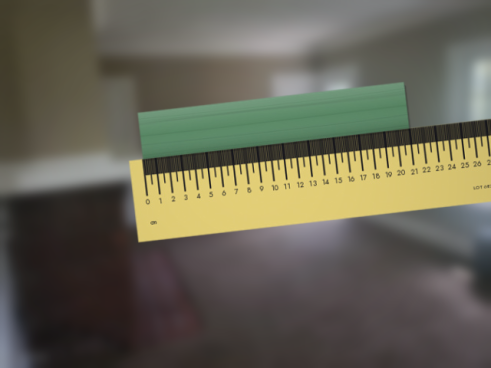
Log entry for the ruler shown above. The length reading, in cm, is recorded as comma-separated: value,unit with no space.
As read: 21,cm
